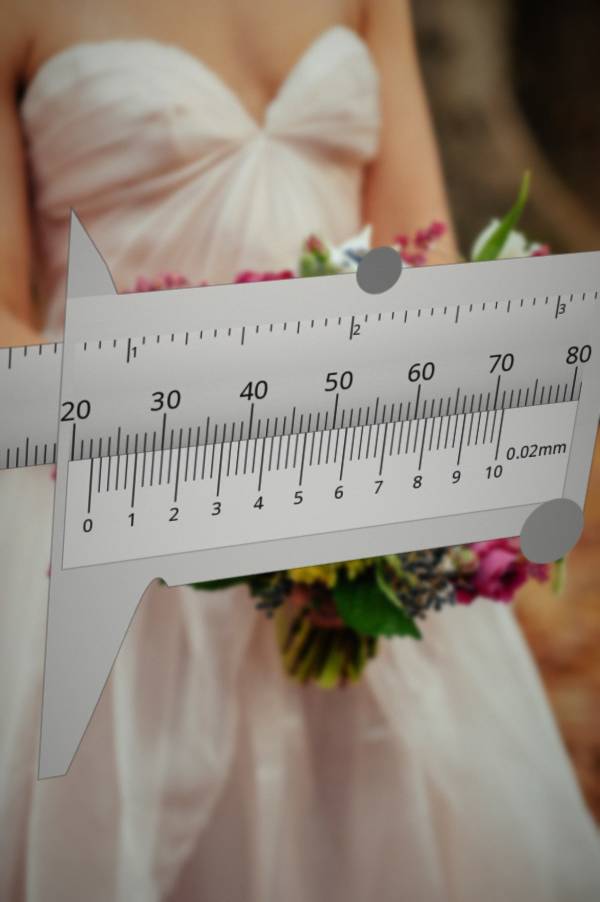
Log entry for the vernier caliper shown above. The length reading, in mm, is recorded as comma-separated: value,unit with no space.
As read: 22.2,mm
